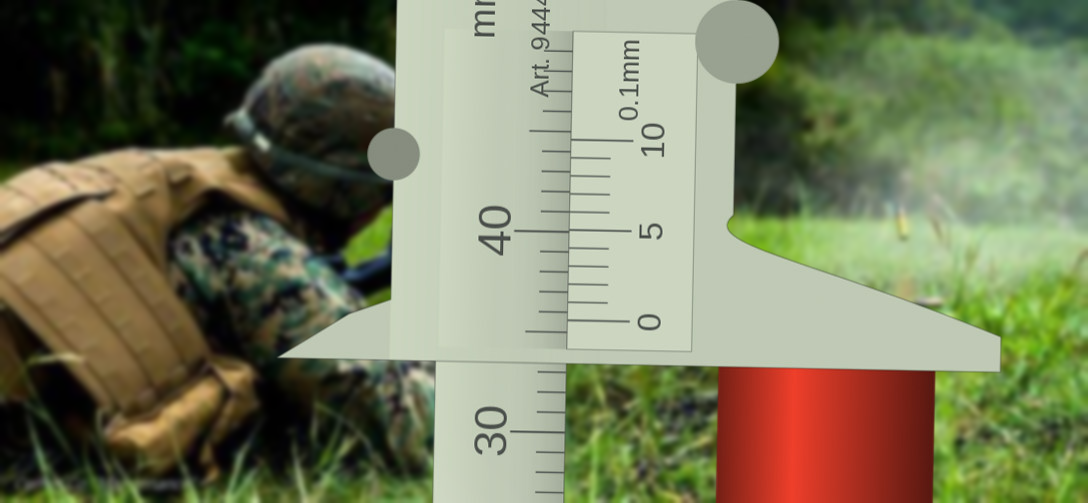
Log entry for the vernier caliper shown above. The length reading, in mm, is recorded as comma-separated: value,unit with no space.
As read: 35.6,mm
